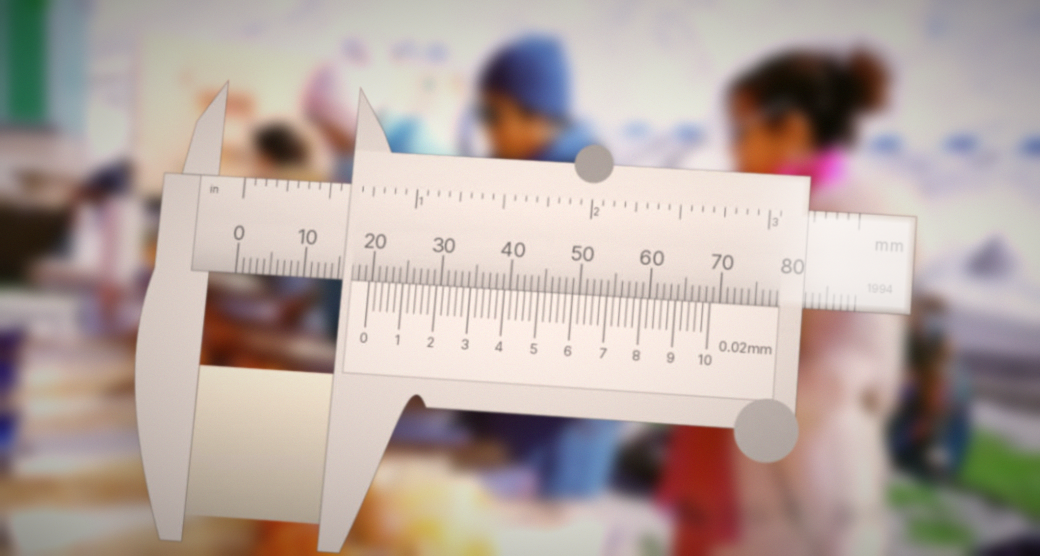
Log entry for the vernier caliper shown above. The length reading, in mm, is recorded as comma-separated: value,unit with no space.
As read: 19.6,mm
